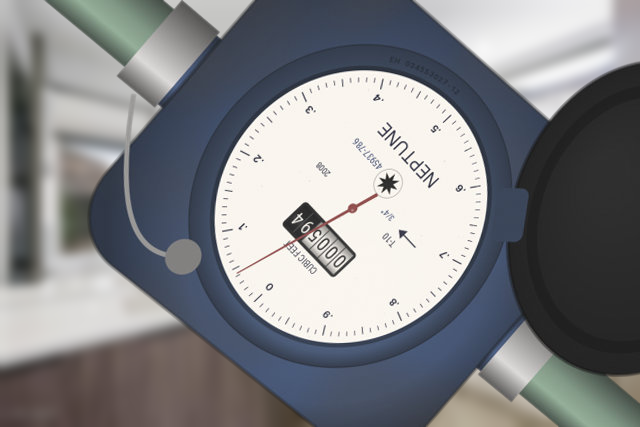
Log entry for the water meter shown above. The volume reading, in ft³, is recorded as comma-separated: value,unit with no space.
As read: 594.04,ft³
